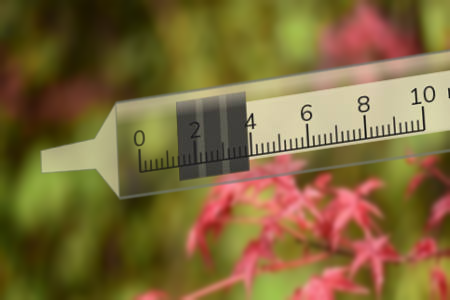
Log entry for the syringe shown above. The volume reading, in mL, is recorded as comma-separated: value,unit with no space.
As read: 1.4,mL
